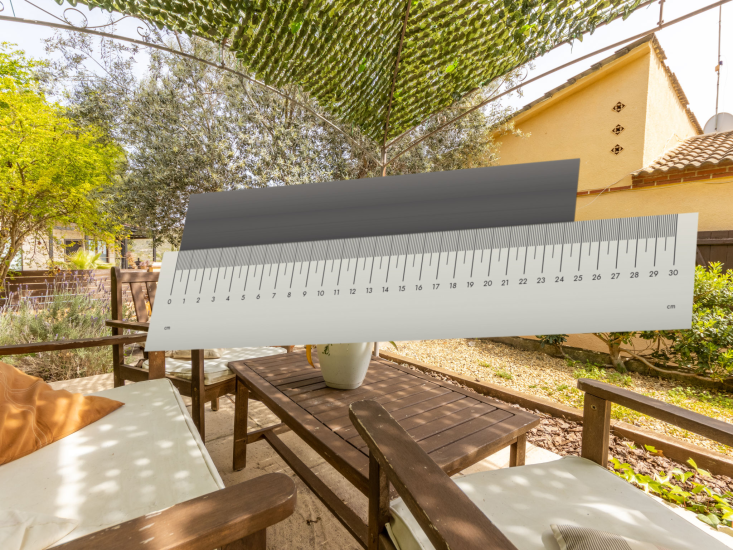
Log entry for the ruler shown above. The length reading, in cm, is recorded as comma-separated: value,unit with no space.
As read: 24.5,cm
